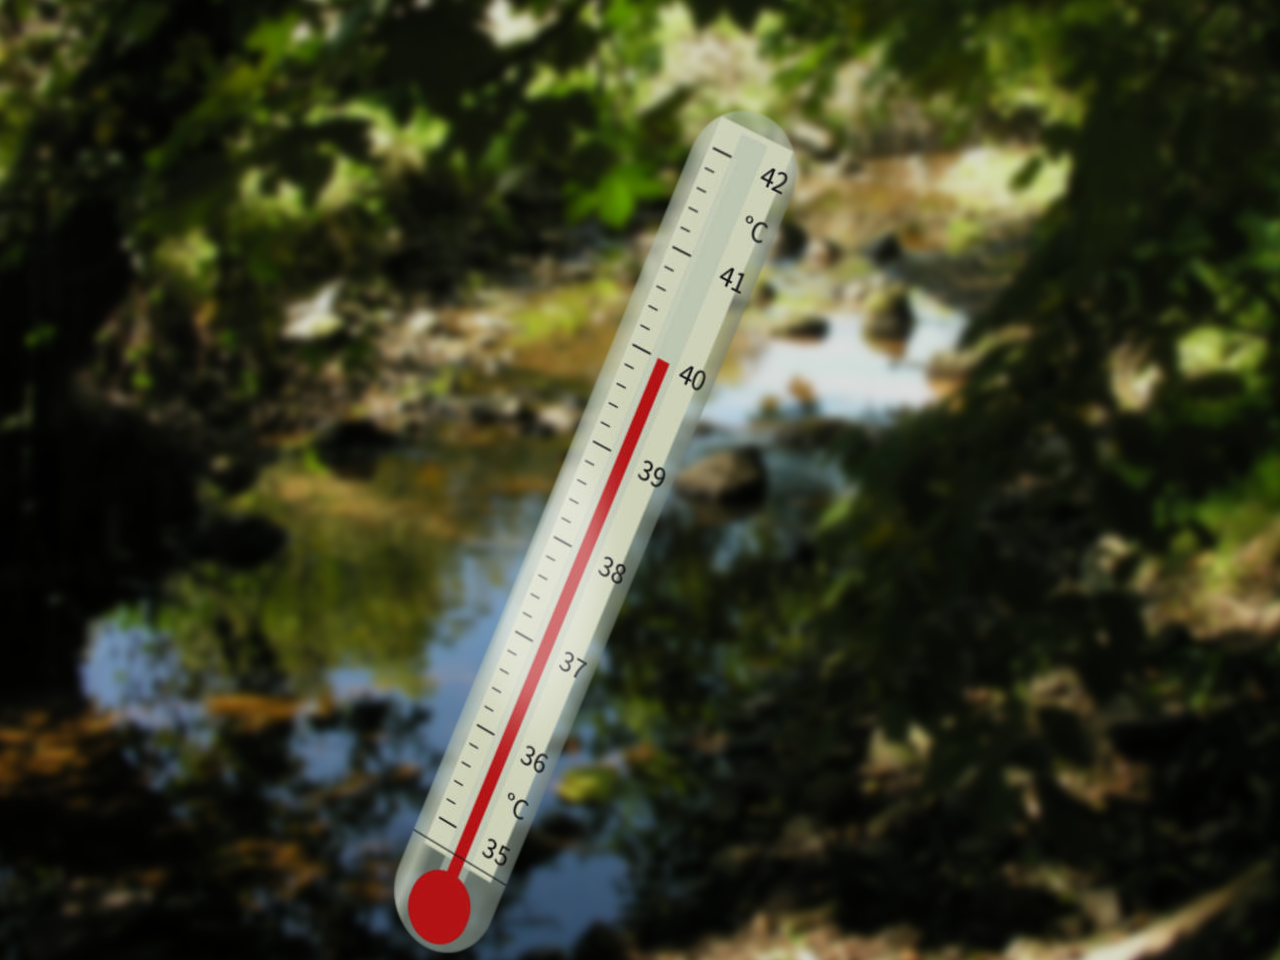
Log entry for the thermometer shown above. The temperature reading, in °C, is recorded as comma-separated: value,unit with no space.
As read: 40,°C
